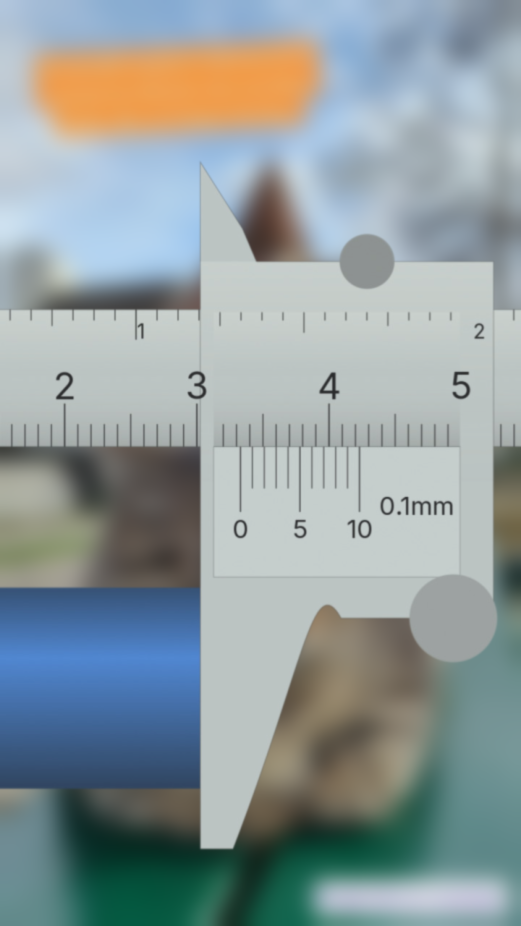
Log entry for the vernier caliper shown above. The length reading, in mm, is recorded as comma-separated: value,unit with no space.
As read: 33.3,mm
